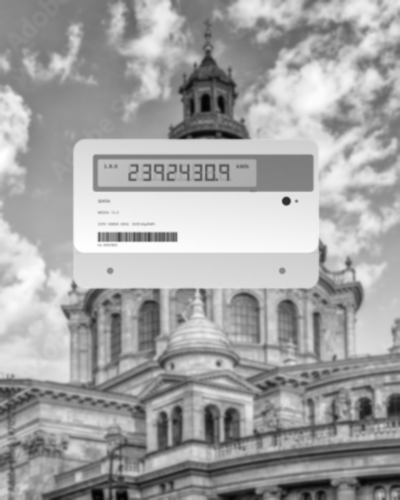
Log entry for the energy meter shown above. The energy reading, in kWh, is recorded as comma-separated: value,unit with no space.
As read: 2392430.9,kWh
